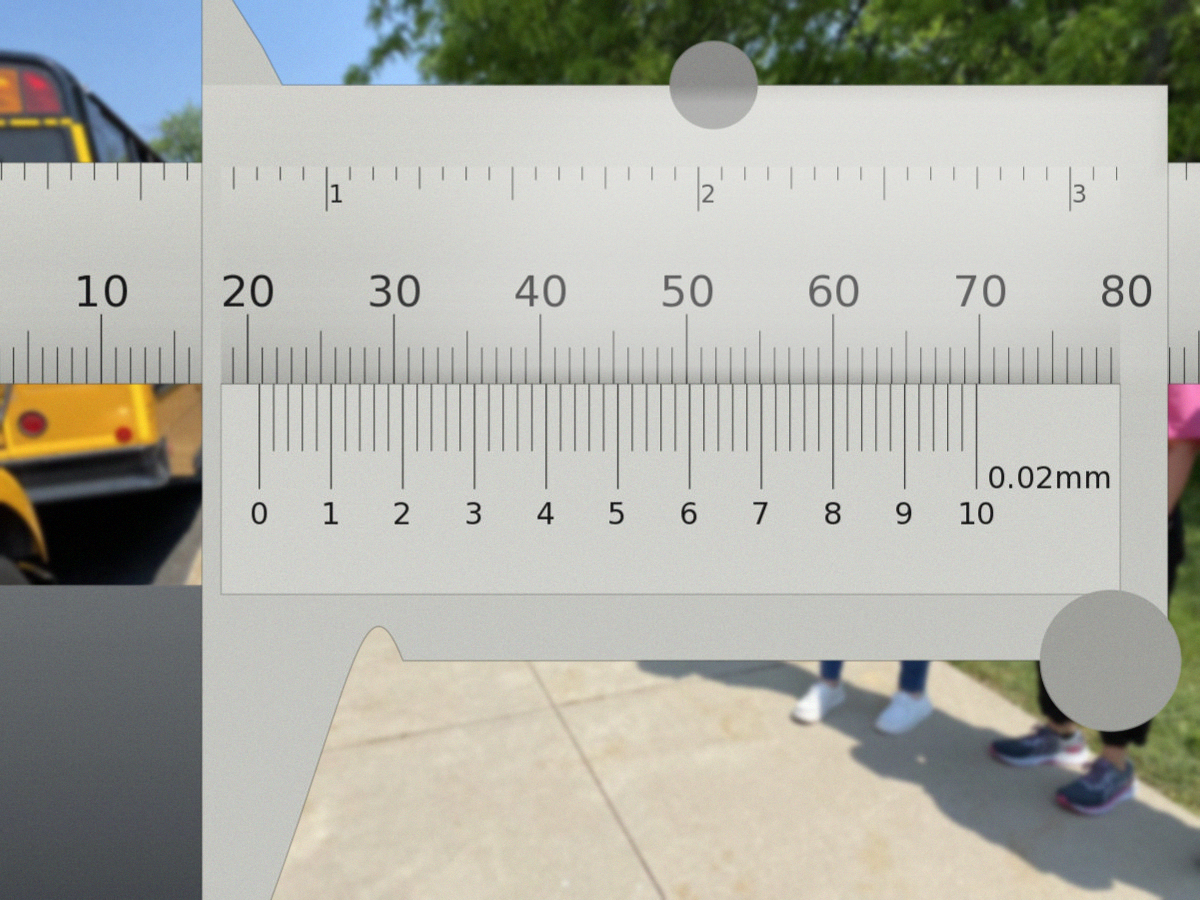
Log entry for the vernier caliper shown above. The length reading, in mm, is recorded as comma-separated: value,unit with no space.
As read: 20.8,mm
